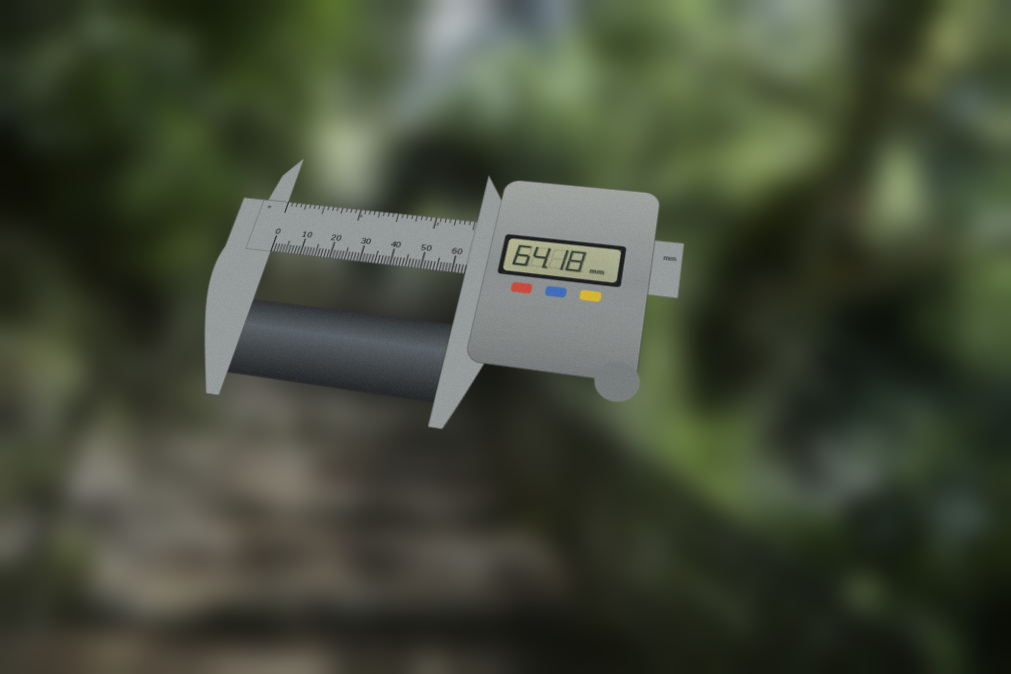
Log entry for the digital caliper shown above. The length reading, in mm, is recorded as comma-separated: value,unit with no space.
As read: 64.18,mm
